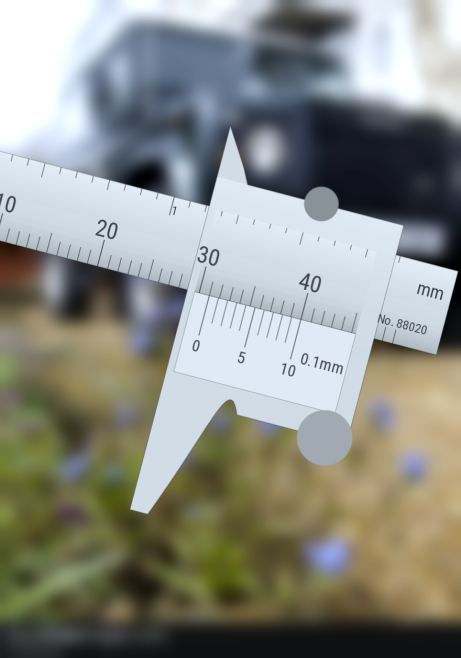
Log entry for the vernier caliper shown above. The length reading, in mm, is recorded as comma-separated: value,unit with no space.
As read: 31.0,mm
